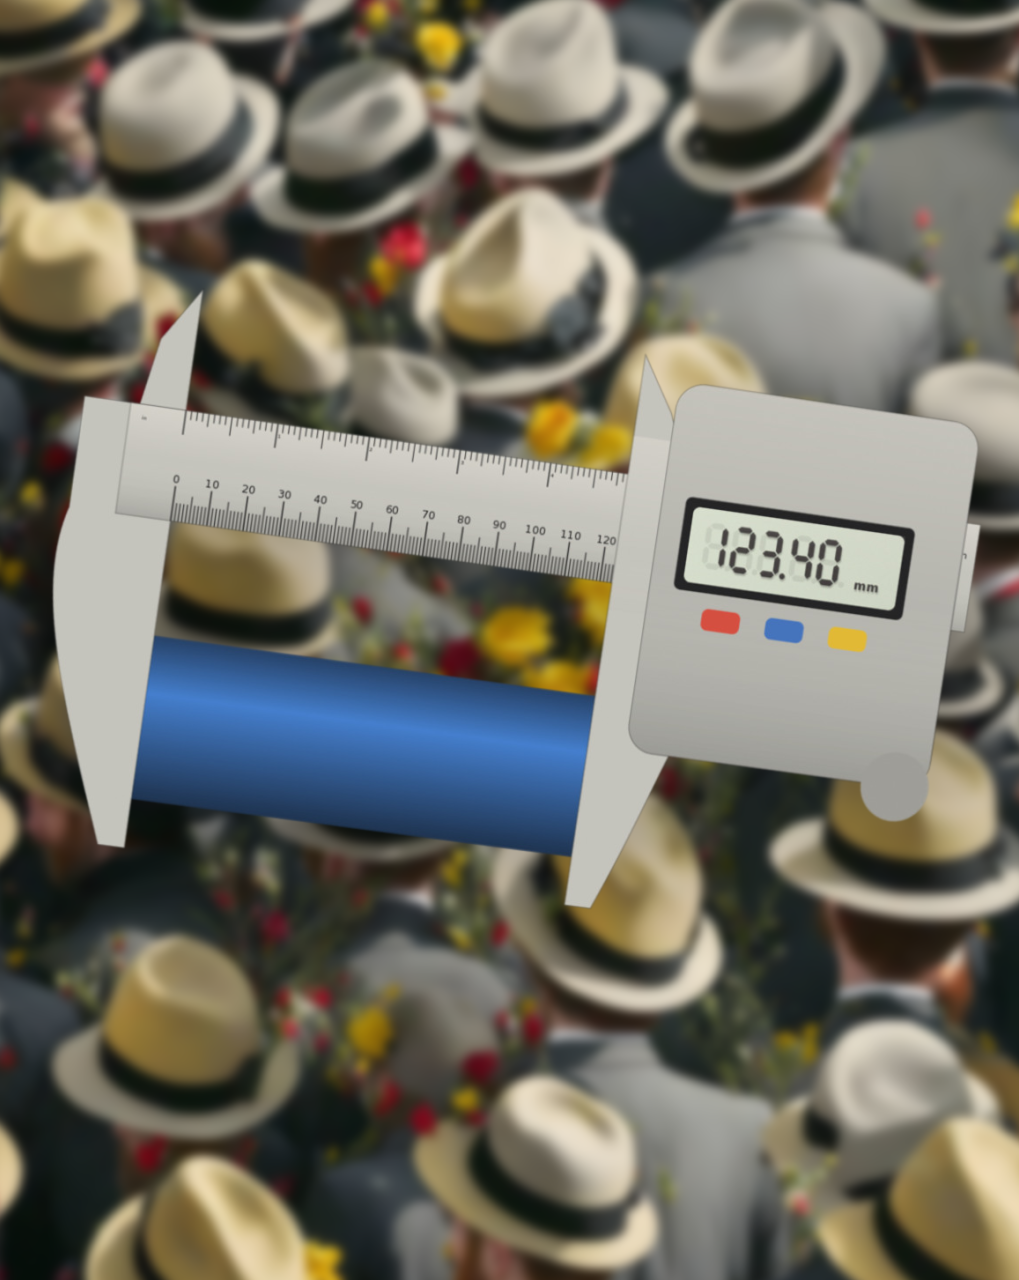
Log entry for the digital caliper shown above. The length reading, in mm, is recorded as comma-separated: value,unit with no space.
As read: 123.40,mm
